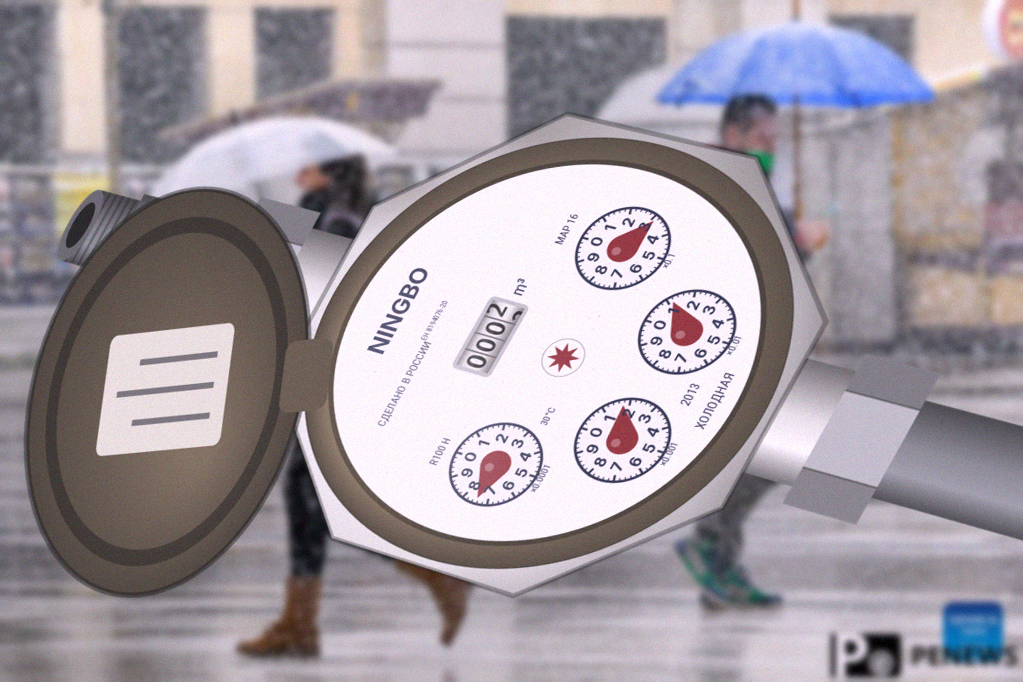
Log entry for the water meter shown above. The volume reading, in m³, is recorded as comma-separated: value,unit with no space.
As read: 2.3117,m³
